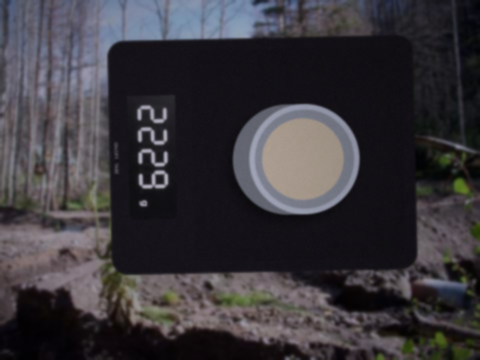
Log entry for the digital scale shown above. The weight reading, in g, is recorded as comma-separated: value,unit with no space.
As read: 2229,g
